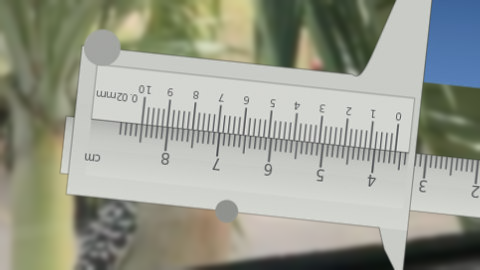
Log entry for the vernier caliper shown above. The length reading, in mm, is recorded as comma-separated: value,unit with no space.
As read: 36.0,mm
